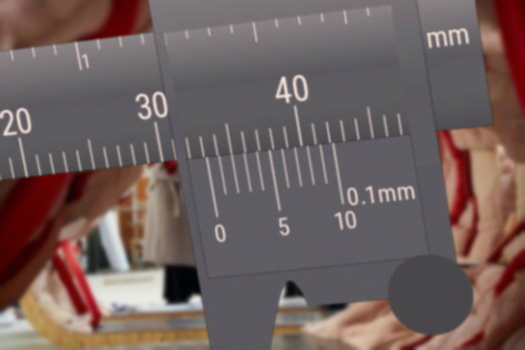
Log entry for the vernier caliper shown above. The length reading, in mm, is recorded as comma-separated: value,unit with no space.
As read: 33.2,mm
